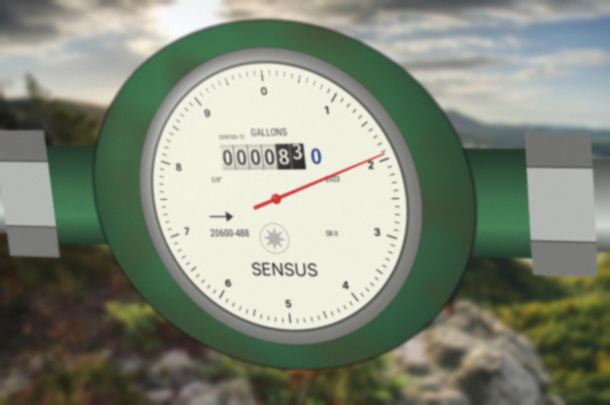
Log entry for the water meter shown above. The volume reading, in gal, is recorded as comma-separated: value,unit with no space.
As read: 831.9,gal
